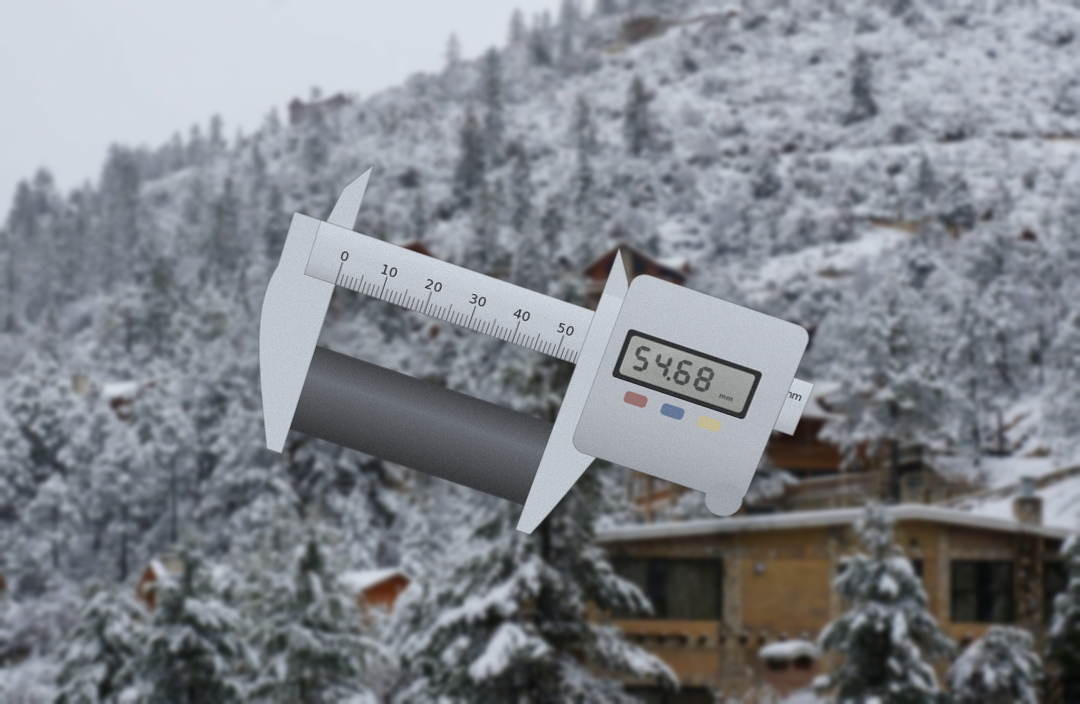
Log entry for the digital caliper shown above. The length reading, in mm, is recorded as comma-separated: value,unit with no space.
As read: 54.68,mm
